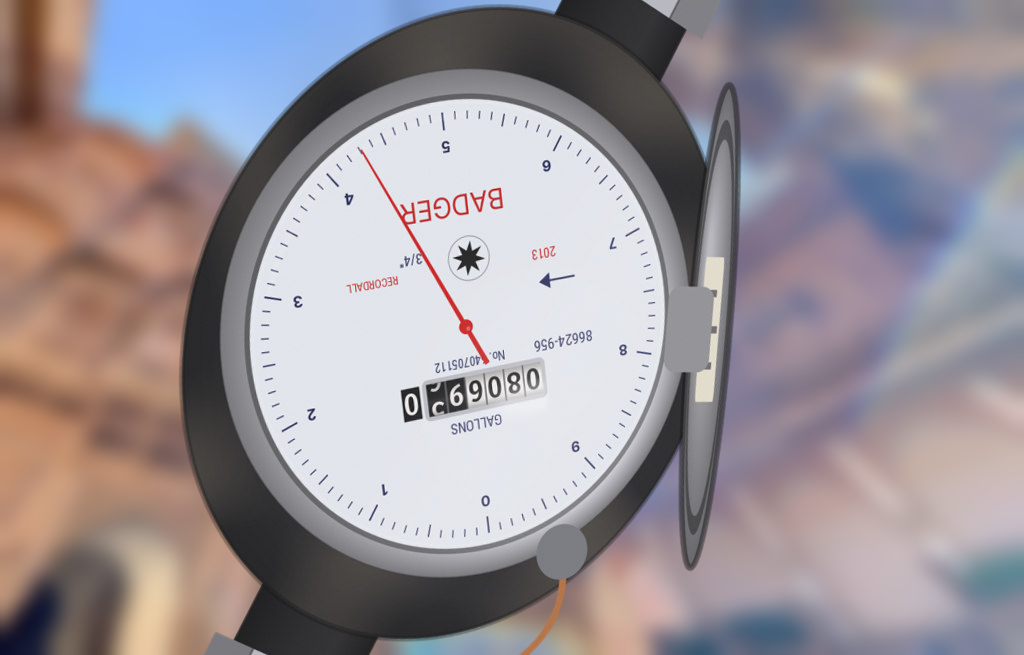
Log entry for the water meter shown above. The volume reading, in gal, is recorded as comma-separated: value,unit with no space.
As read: 806954.3,gal
